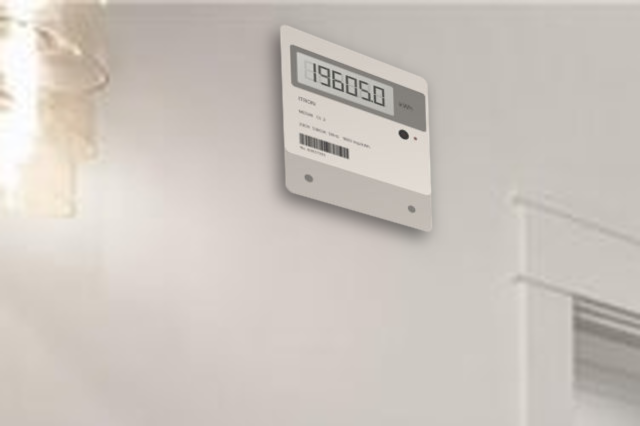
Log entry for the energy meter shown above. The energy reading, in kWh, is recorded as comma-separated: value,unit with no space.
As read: 19605.0,kWh
